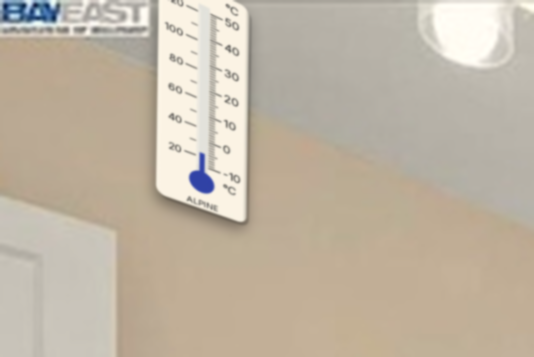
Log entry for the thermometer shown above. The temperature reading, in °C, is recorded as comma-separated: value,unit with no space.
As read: -5,°C
